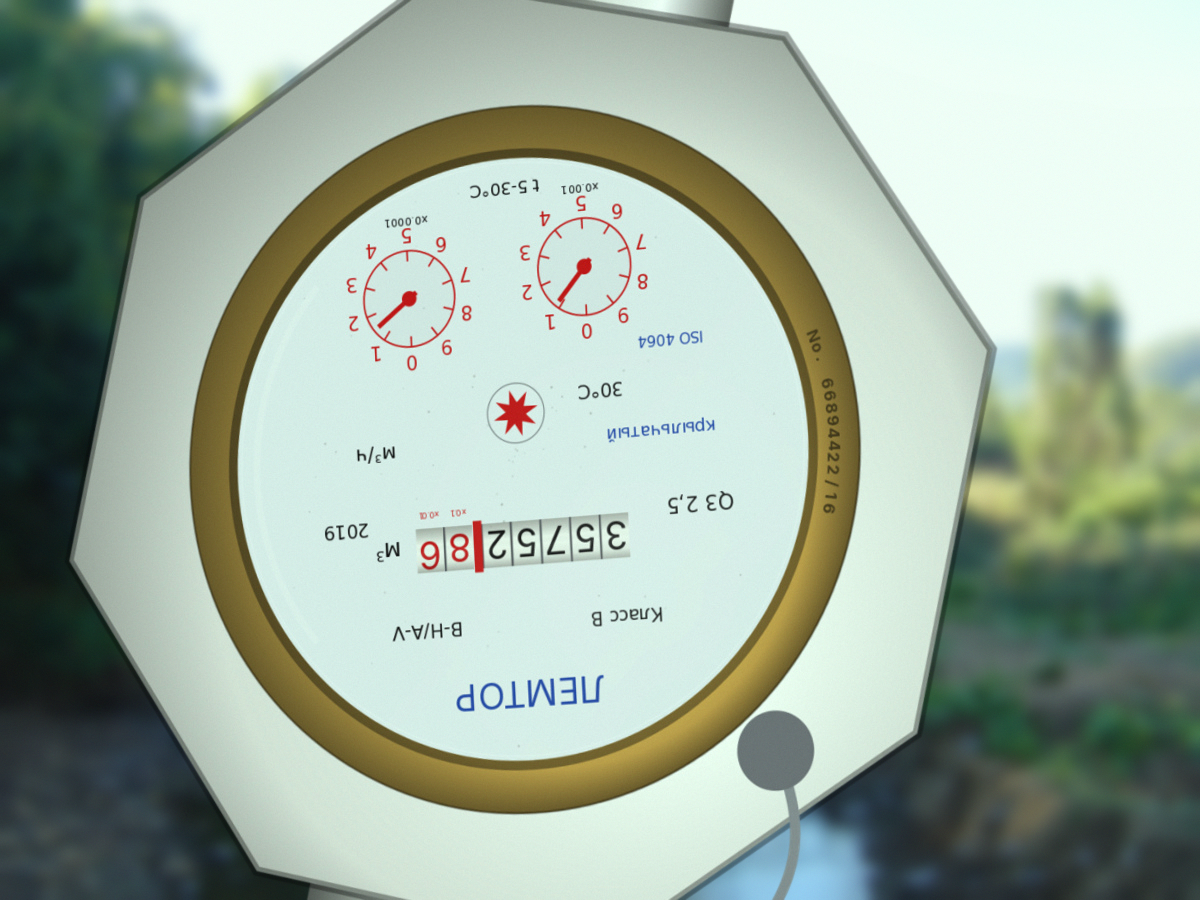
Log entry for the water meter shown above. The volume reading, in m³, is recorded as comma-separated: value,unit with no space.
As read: 35752.8611,m³
